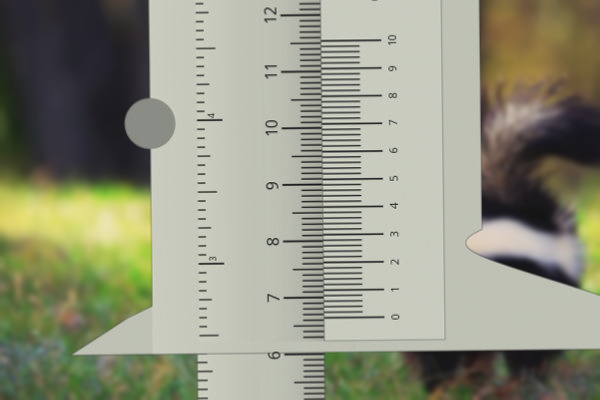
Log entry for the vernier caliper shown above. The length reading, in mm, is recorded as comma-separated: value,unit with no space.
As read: 66.4,mm
